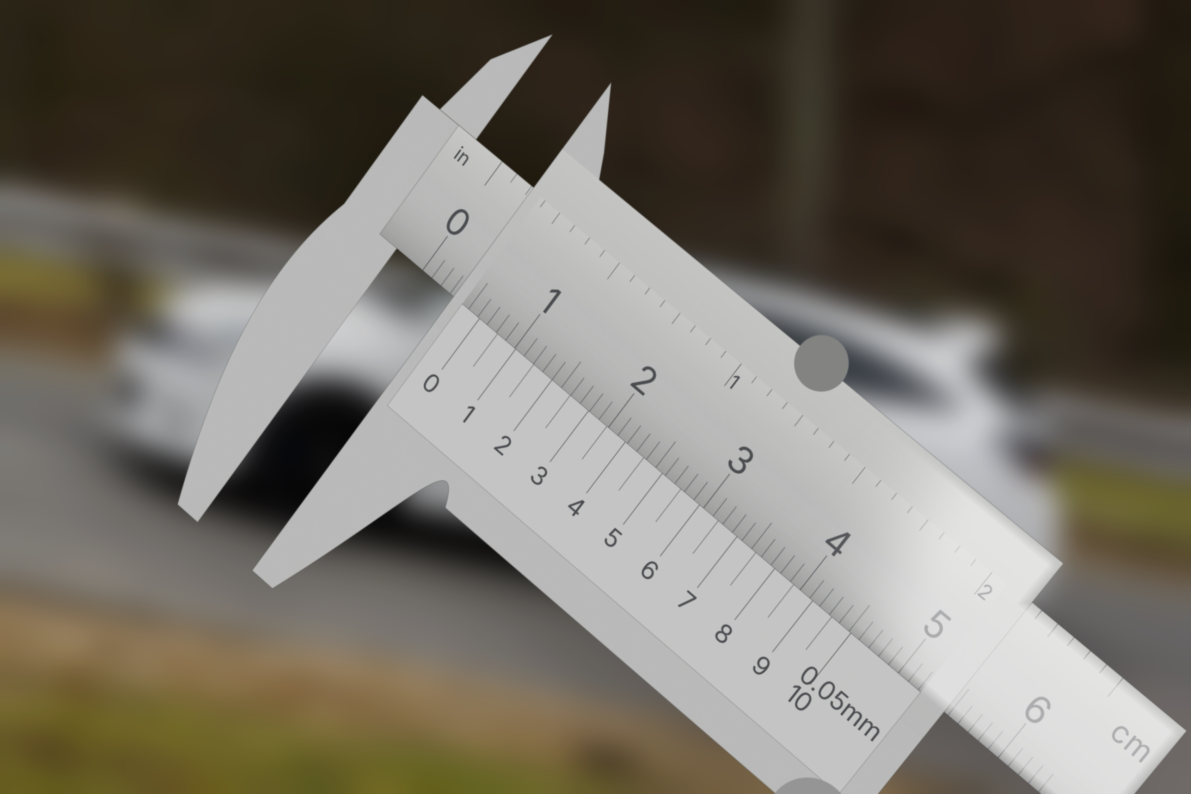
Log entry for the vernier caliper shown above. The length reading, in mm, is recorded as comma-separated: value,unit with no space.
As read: 6.2,mm
